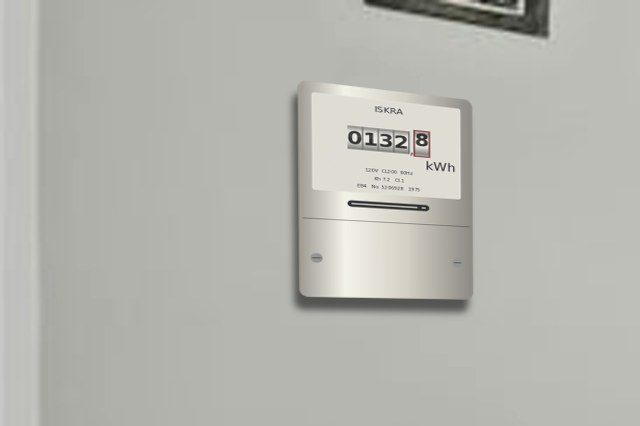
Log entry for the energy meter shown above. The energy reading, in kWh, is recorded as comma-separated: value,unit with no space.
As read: 132.8,kWh
